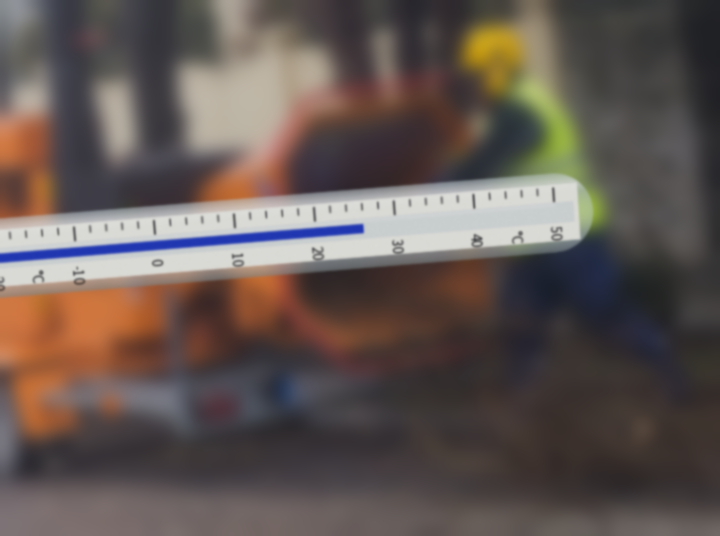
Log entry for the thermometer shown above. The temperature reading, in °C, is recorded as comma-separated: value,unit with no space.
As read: 26,°C
